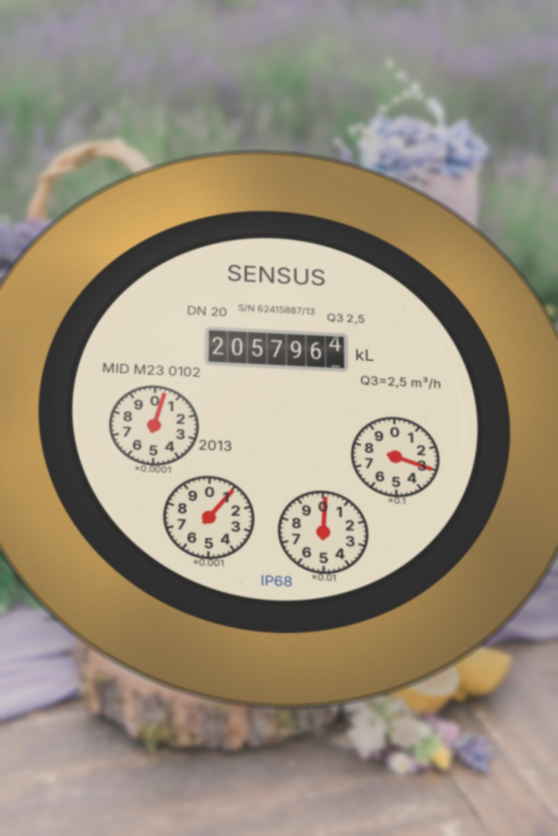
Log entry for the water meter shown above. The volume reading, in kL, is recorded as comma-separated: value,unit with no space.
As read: 2057964.3010,kL
